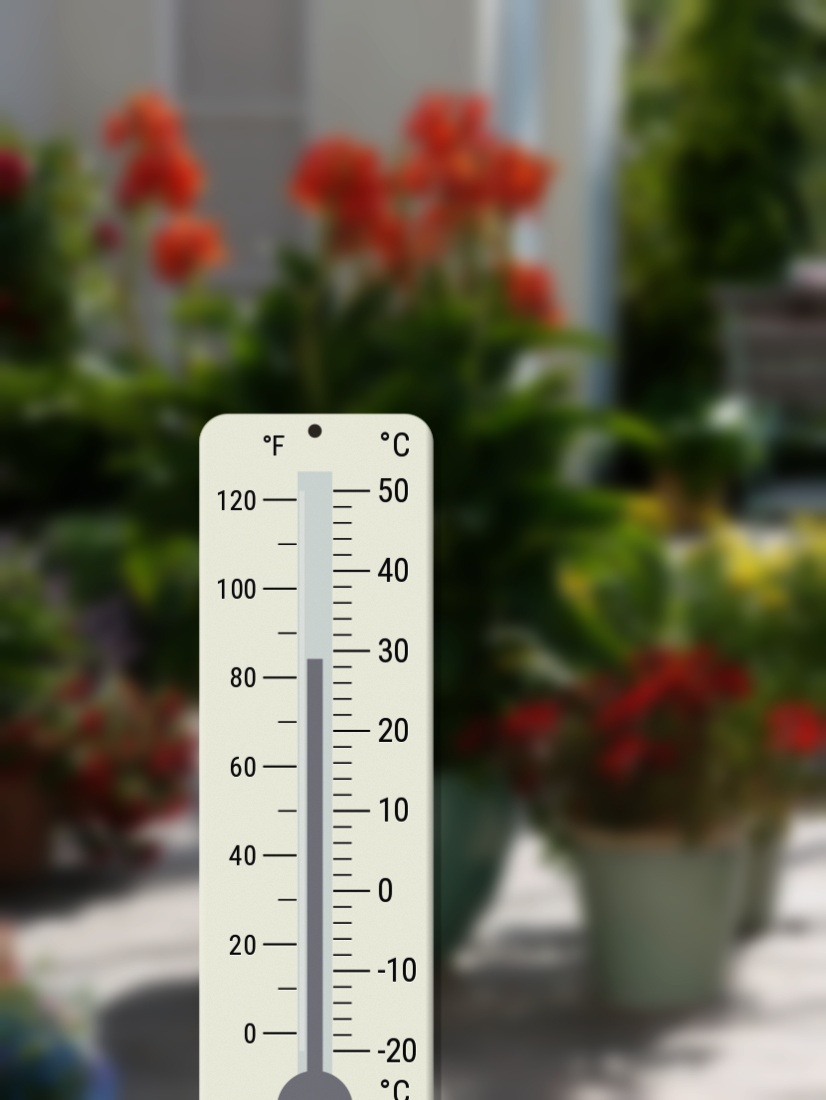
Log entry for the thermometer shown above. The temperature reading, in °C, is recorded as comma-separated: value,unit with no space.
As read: 29,°C
